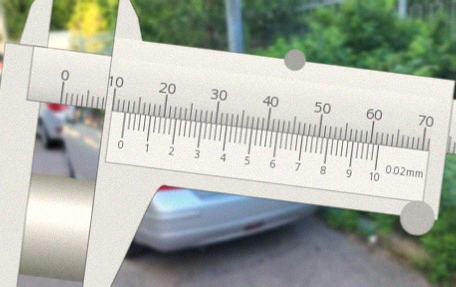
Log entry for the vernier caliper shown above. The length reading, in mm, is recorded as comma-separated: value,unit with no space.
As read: 12.5,mm
